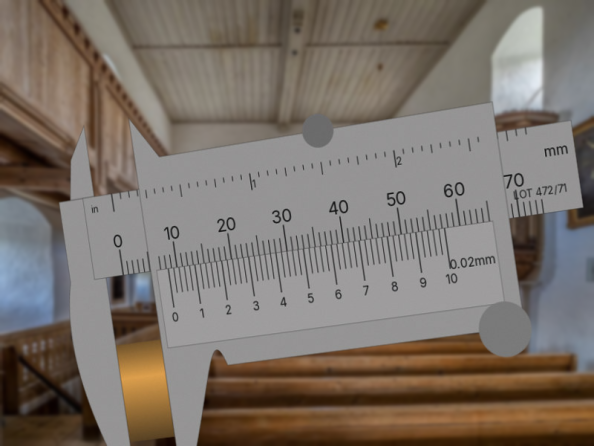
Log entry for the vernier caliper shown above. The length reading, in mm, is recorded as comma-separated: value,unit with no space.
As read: 8.4,mm
